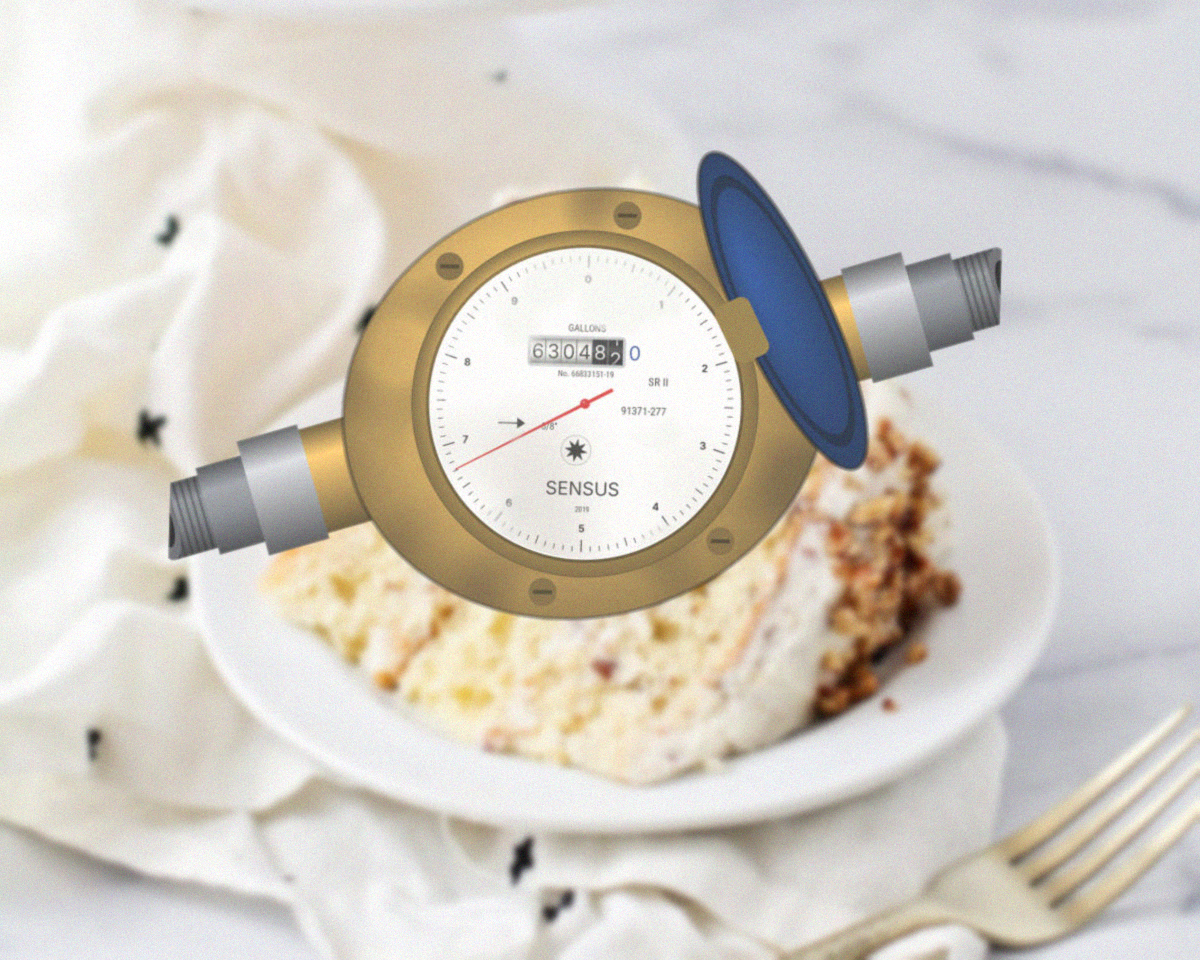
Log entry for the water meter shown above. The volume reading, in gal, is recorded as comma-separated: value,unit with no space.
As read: 6304816.7,gal
